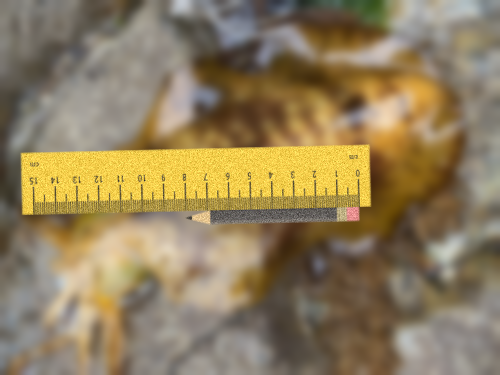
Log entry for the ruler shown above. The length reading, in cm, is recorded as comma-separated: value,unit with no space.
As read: 8,cm
